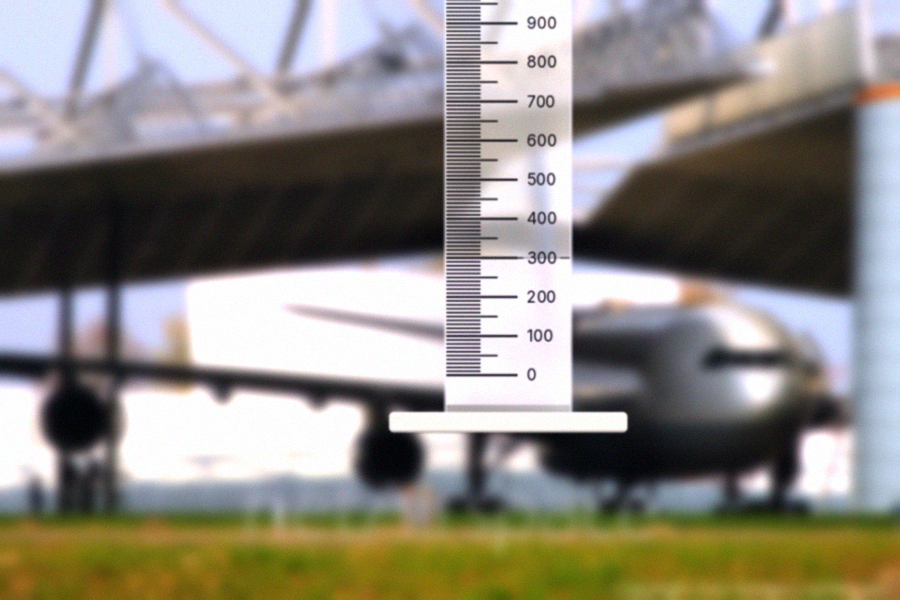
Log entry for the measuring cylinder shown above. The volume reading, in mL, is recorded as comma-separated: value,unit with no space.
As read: 300,mL
